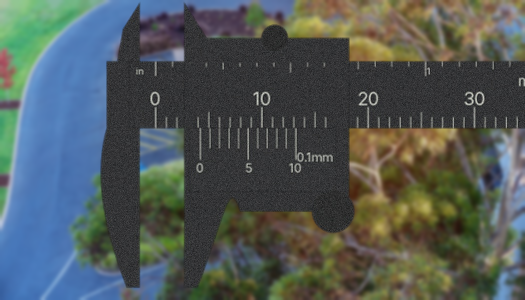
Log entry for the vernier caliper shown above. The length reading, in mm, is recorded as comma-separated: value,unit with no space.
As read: 4.2,mm
